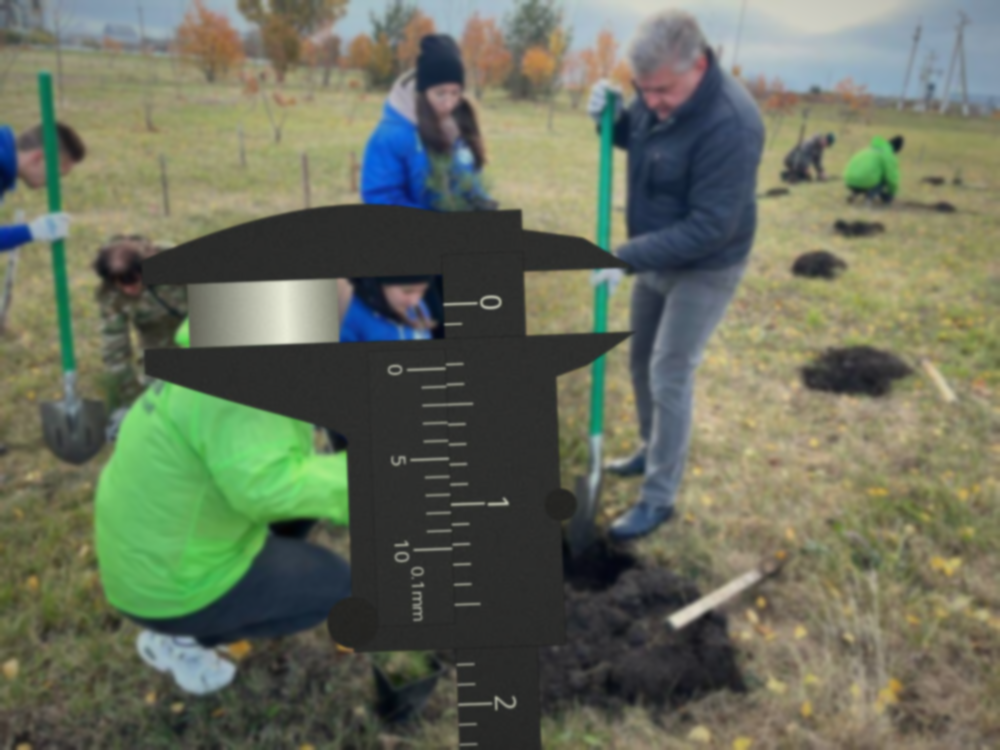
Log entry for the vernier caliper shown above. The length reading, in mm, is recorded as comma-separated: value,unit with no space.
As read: 3.2,mm
